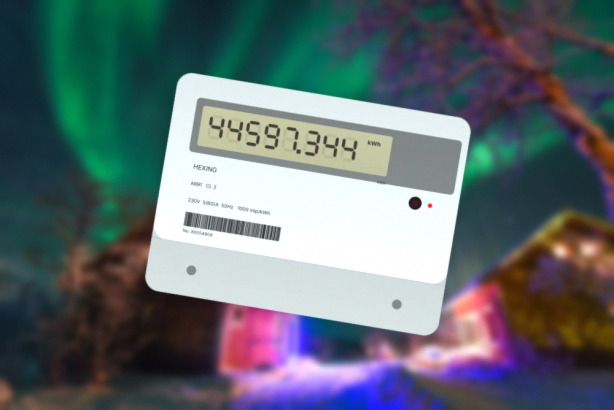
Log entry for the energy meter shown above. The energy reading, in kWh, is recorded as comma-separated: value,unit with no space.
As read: 44597.344,kWh
